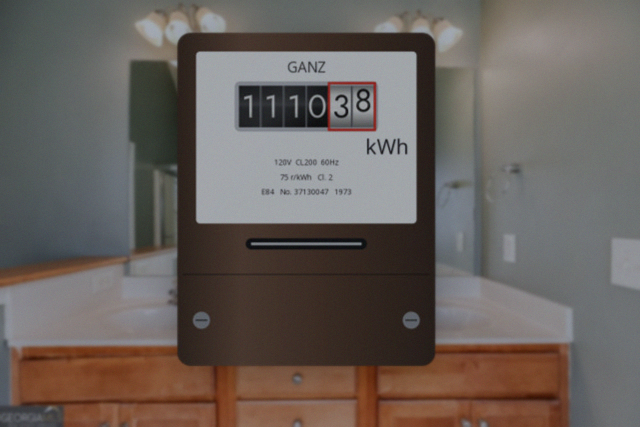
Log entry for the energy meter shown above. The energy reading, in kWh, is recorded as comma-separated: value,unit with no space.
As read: 1110.38,kWh
